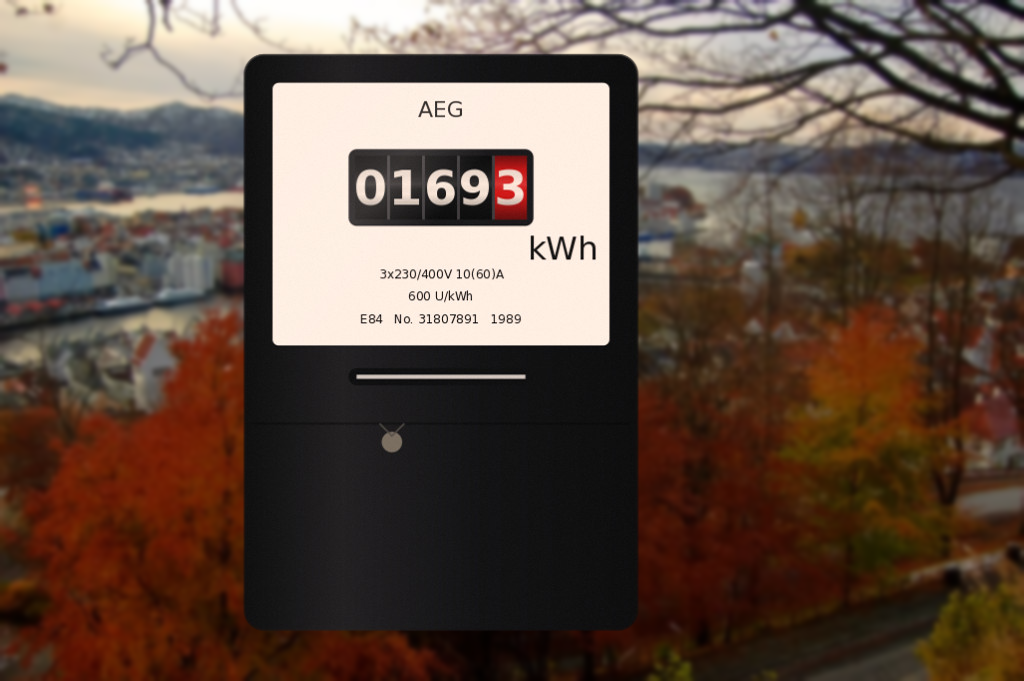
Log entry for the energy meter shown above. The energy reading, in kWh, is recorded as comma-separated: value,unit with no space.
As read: 169.3,kWh
